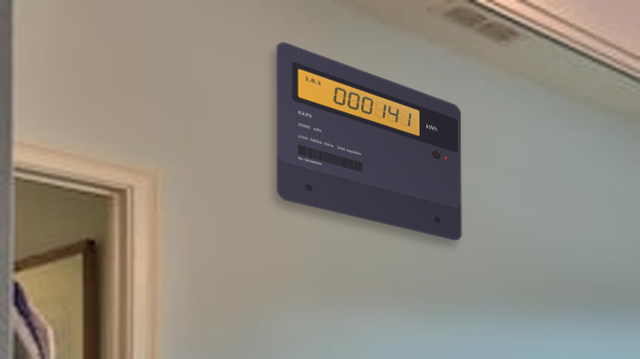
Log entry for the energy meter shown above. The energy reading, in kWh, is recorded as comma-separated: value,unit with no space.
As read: 141,kWh
